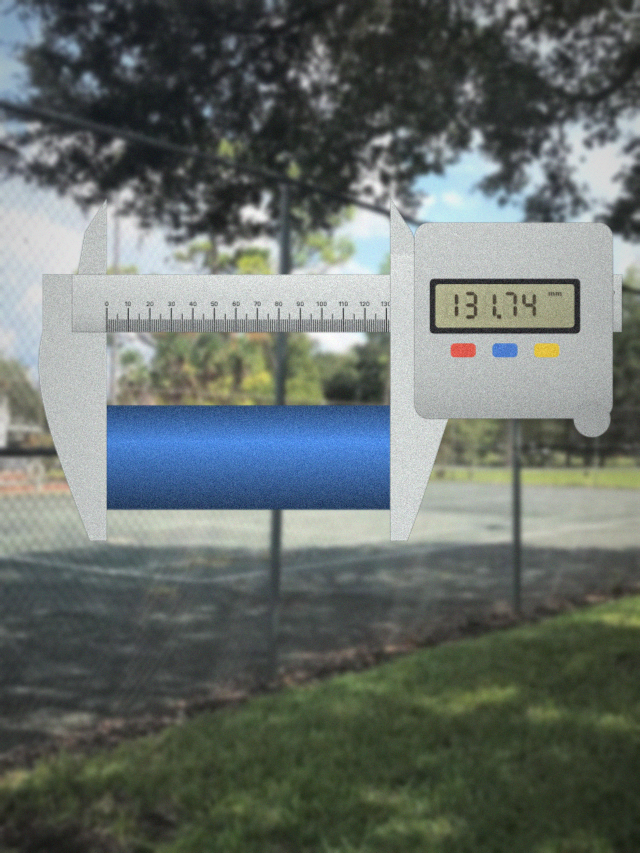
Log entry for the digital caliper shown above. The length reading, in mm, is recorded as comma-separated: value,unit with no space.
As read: 131.74,mm
